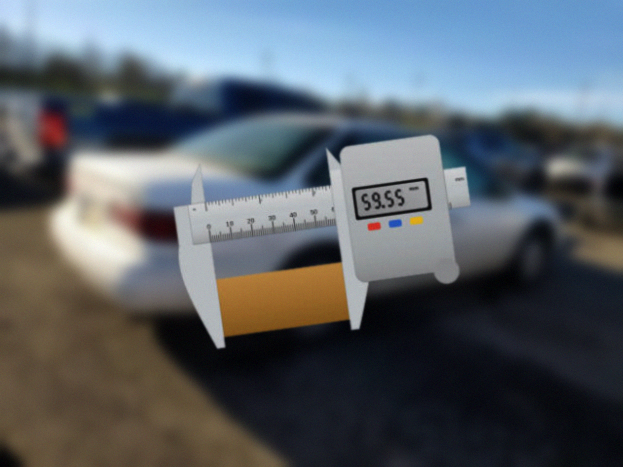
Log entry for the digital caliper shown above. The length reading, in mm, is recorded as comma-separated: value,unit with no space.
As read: 59.55,mm
